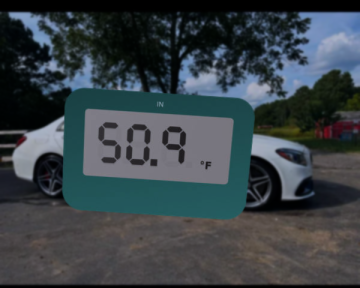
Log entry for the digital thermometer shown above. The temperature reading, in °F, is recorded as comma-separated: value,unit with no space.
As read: 50.9,°F
